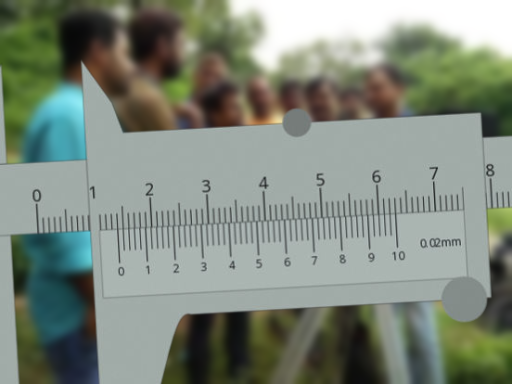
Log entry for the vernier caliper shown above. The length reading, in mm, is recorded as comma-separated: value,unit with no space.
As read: 14.0,mm
